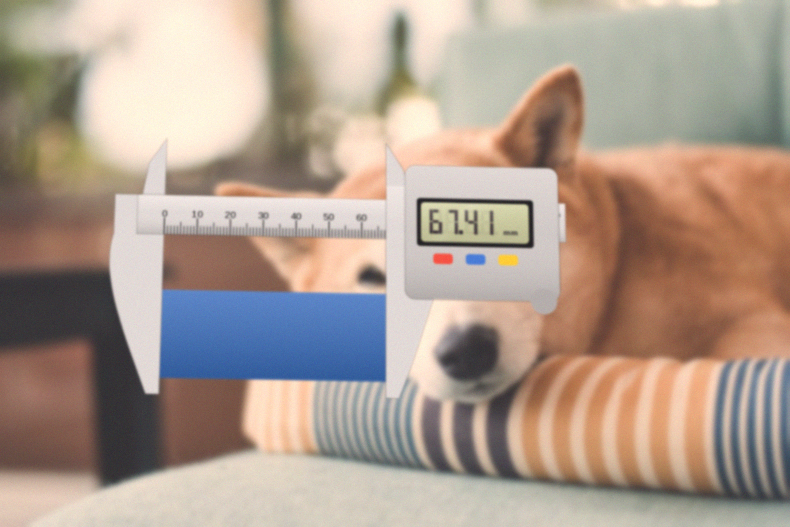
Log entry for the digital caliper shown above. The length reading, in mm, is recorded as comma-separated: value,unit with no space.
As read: 67.41,mm
